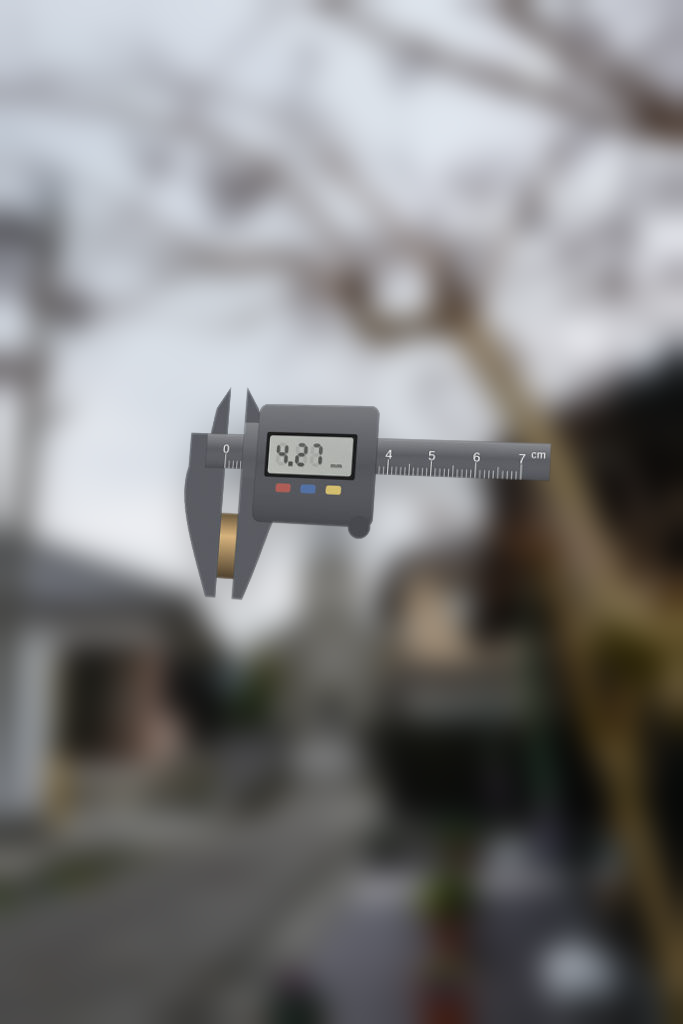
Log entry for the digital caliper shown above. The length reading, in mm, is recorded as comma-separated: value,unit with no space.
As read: 4.27,mm
